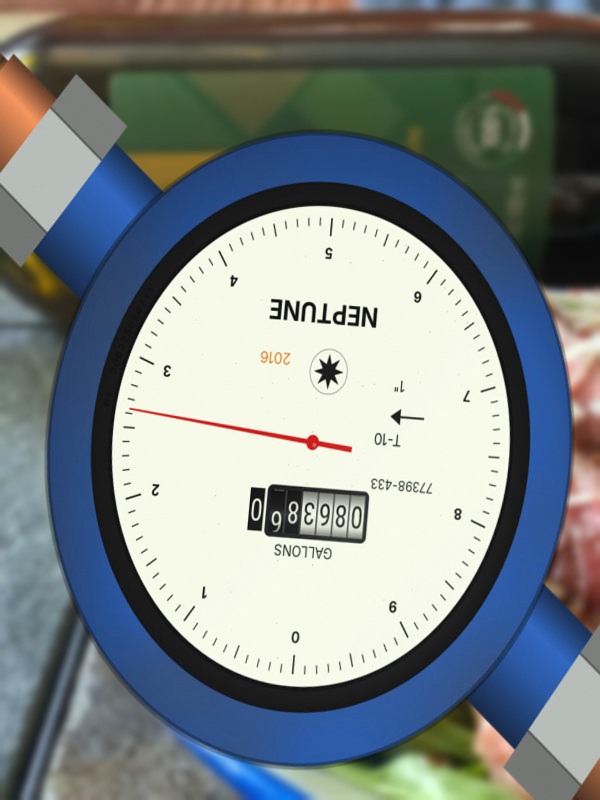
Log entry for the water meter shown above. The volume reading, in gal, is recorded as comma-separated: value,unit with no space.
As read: 863862.6,gal
